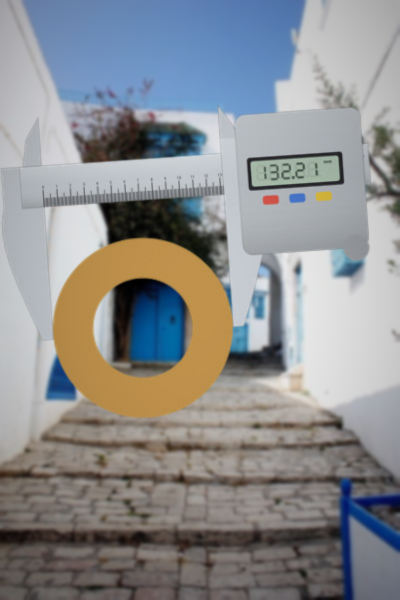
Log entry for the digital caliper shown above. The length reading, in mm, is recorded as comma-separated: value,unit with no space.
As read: 132.21,mm
